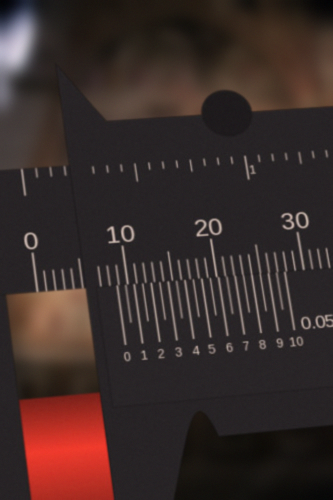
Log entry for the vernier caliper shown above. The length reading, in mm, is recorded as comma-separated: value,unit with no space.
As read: 8.8,mm
